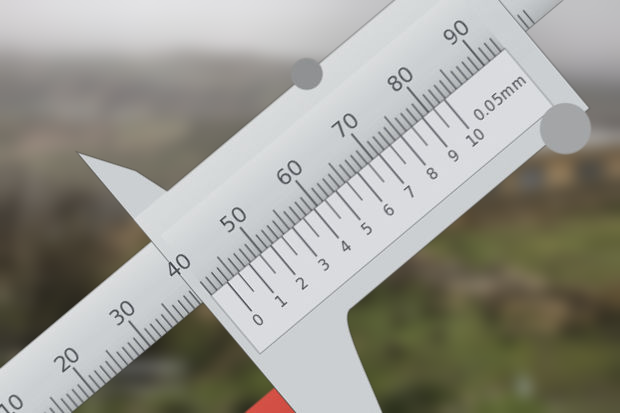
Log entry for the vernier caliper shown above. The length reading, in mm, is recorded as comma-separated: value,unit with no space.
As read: 43.8,mm
